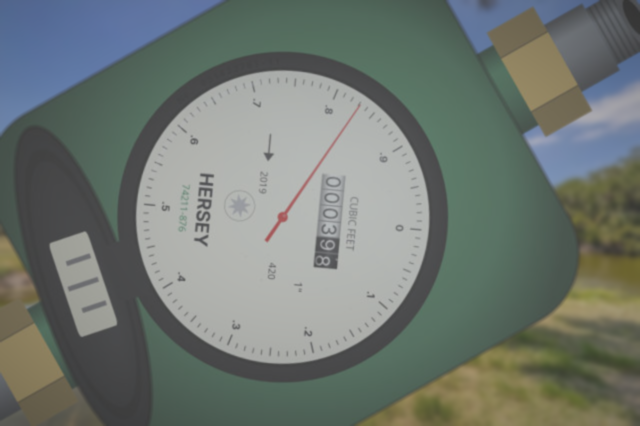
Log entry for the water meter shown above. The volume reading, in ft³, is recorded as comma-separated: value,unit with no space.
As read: 397.83,ft³
